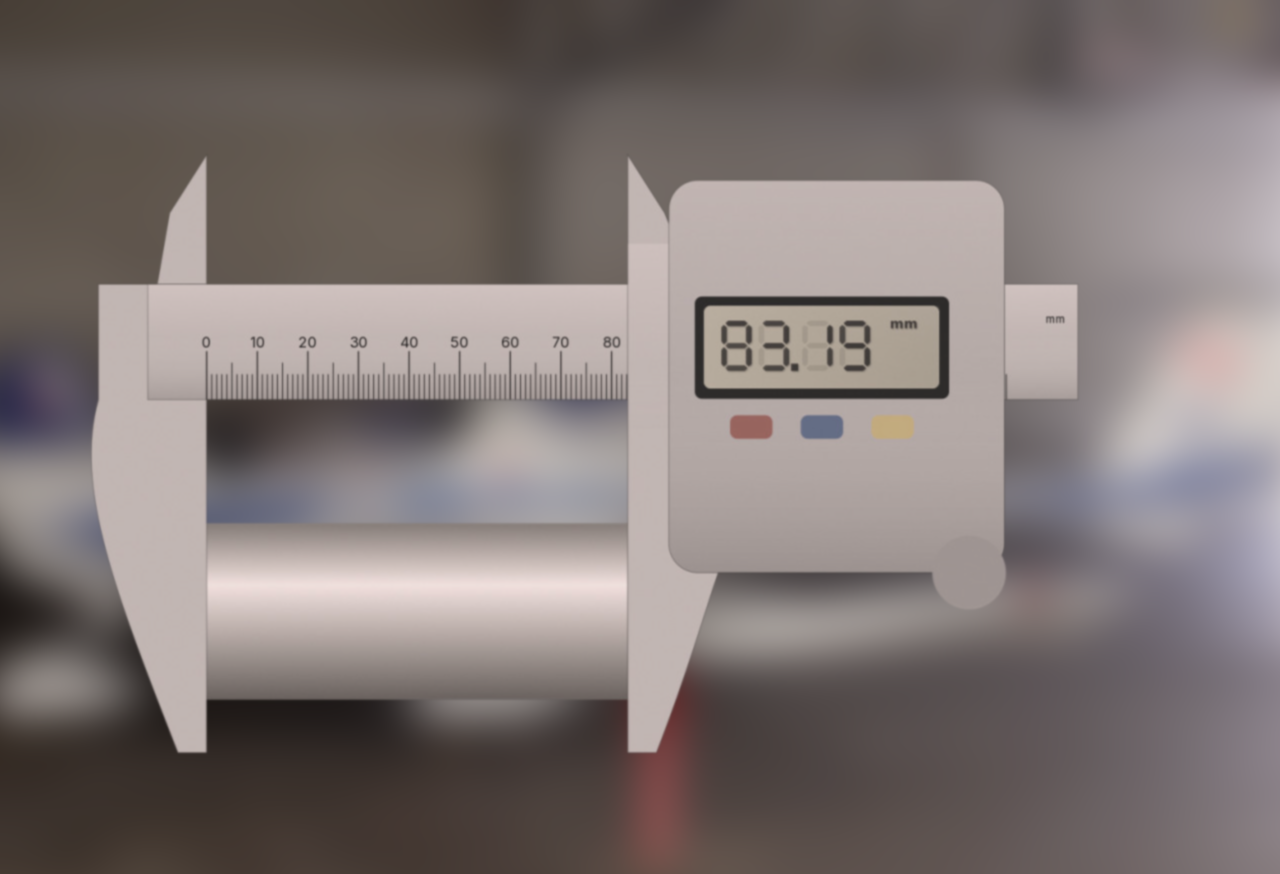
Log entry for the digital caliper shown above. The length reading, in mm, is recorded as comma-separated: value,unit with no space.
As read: 83.19,mm
